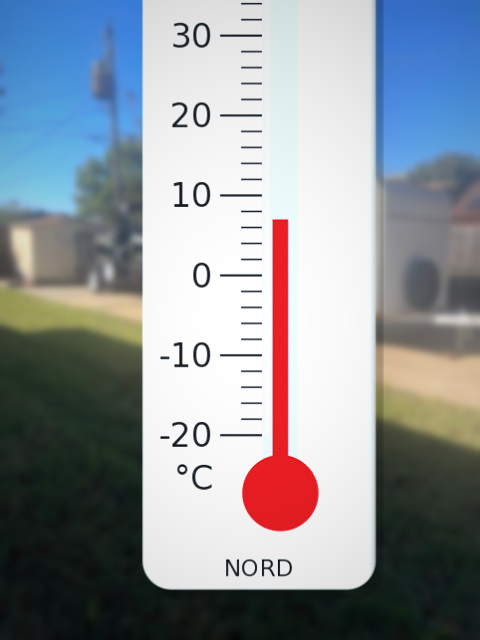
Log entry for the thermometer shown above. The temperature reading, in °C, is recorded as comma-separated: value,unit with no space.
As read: 7,°C
